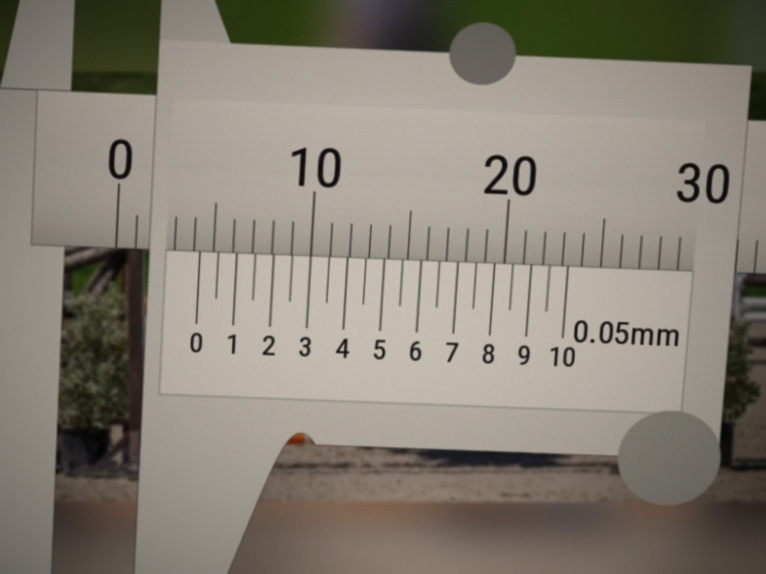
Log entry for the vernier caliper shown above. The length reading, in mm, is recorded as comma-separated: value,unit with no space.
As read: 4.3,mm
